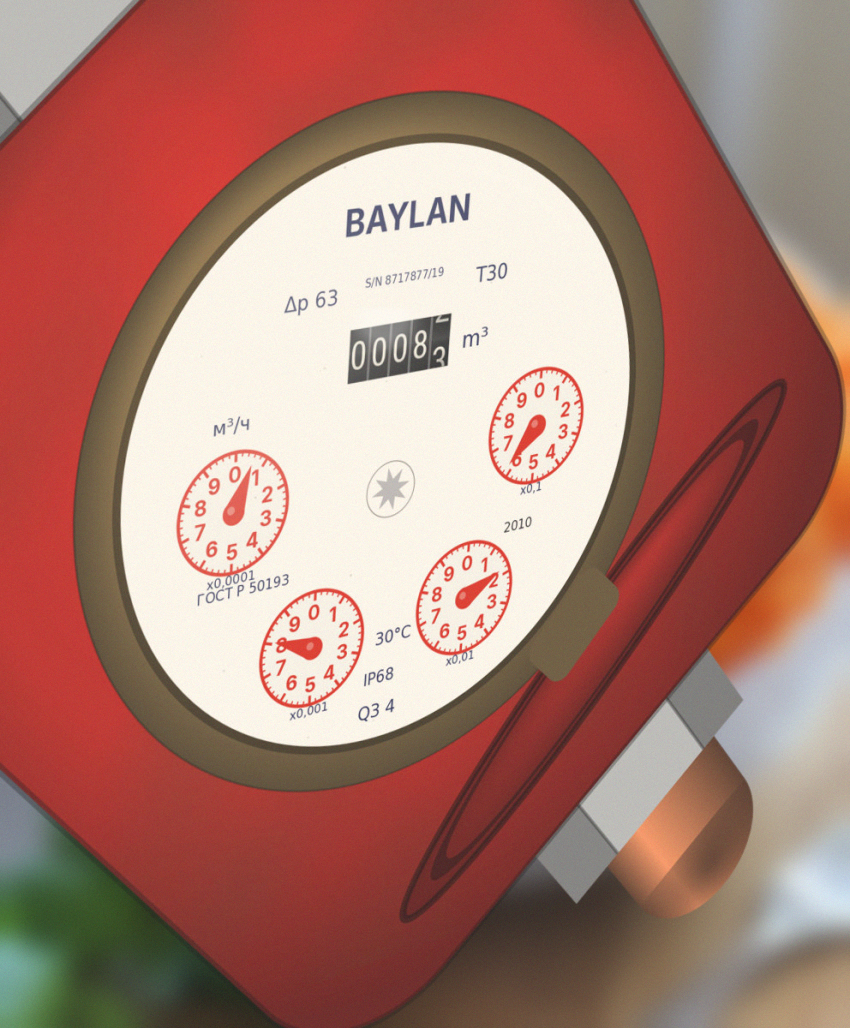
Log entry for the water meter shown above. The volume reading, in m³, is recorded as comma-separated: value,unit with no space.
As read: 82.6180,m³
